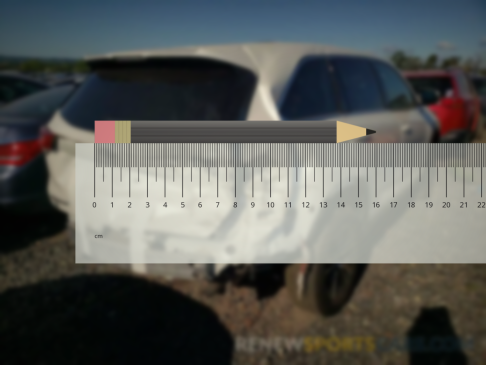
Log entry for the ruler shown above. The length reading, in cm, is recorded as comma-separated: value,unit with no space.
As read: 16,cm
